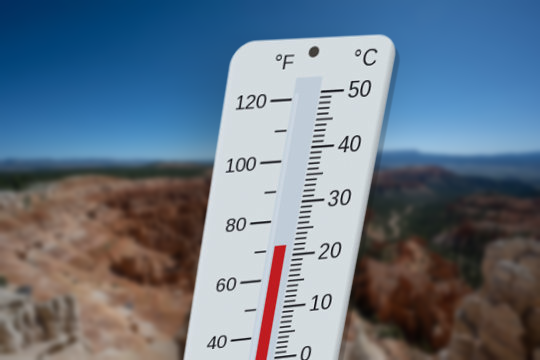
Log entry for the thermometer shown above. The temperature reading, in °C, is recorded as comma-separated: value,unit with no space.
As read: 22,°C
